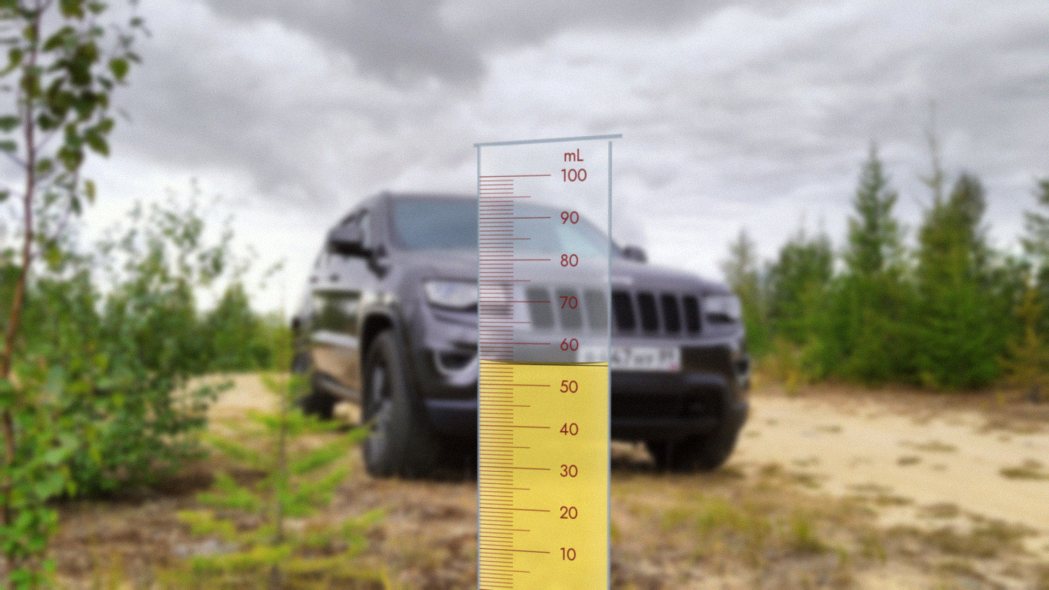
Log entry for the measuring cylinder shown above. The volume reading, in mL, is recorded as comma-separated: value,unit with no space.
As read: 55,mL
